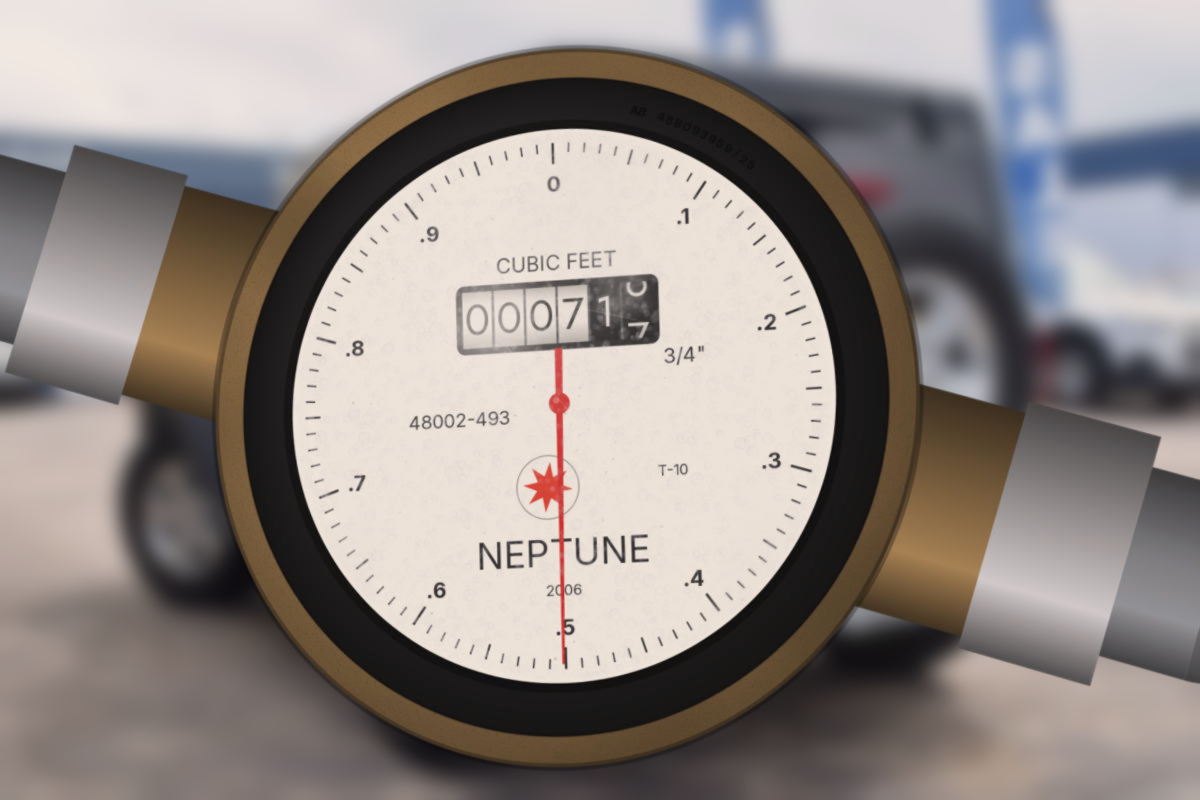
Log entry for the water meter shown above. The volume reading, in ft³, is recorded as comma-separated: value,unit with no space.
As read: 716.50,ft³
